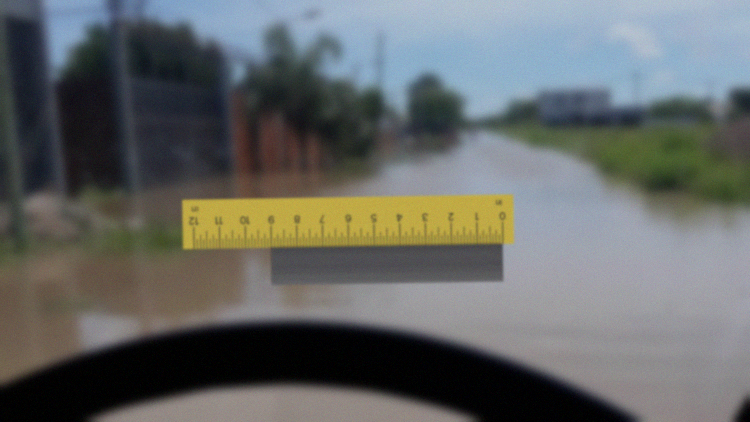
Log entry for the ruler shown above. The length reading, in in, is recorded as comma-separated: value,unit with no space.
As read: 9,in
